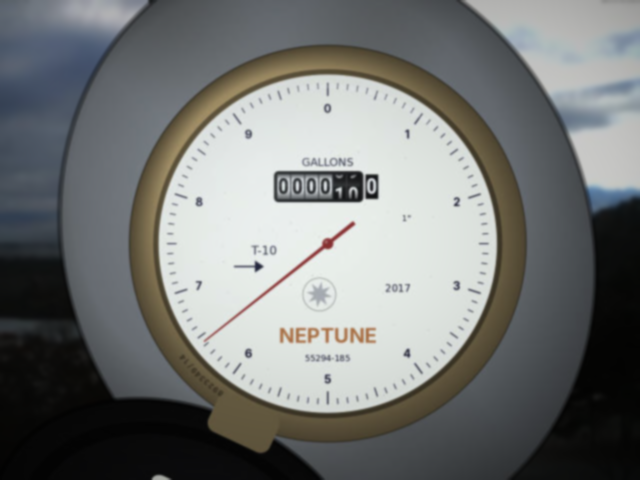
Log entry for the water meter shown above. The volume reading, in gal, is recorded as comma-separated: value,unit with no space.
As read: 96.4,gal
